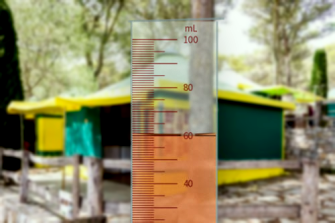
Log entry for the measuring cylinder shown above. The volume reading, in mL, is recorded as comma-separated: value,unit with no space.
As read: 60,mL
